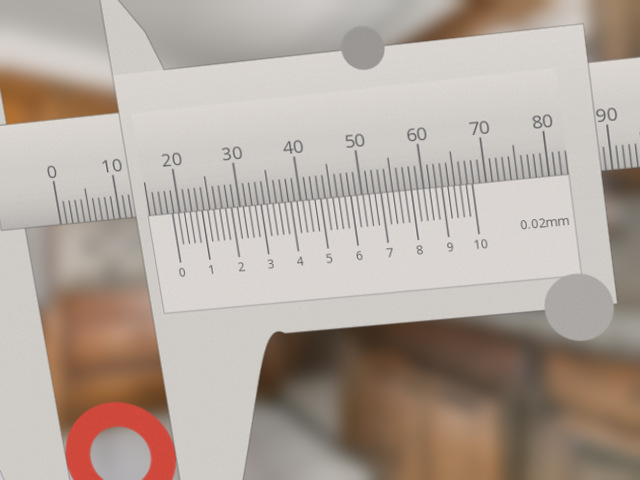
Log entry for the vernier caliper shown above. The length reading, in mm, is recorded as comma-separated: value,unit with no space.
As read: 18.8,mm
